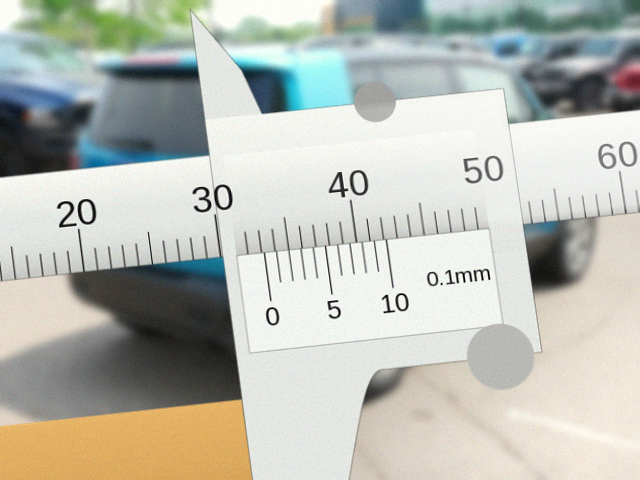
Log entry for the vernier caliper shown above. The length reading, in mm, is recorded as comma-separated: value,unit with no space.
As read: 33.2,mm
